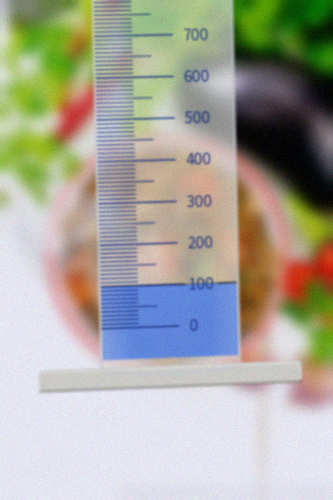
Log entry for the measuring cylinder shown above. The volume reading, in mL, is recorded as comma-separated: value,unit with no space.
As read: 100,mL
